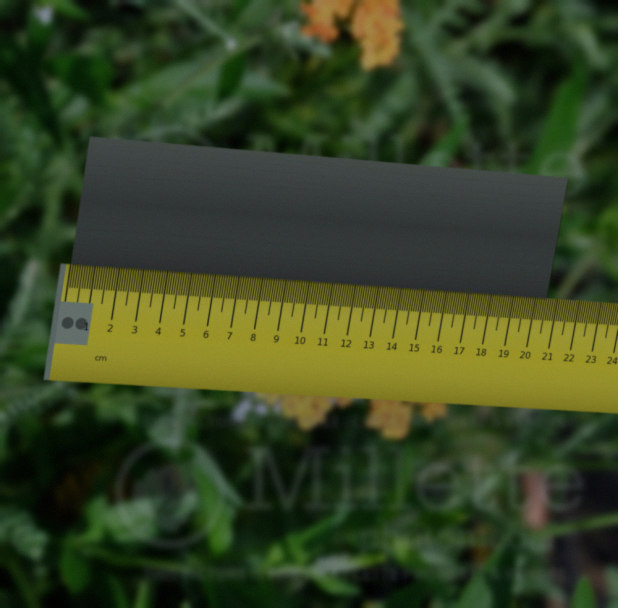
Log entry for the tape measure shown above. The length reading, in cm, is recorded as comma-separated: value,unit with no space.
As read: 20.5,cm
